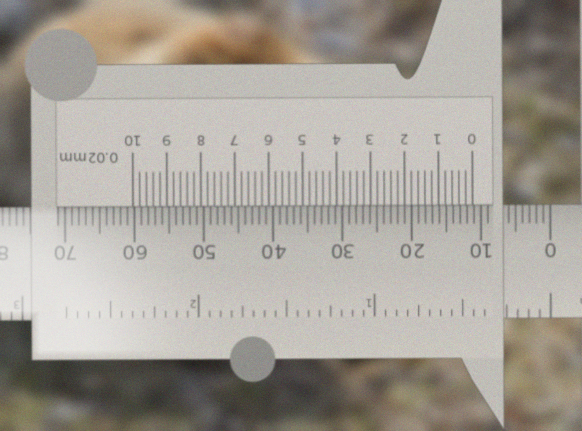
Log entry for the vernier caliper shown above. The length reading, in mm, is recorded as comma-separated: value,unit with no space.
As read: 11.2,mm
